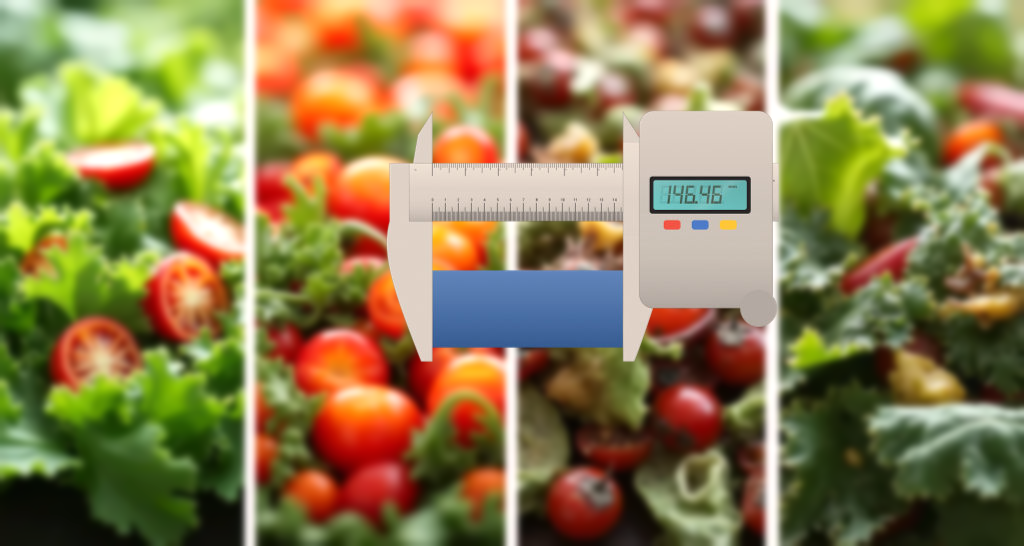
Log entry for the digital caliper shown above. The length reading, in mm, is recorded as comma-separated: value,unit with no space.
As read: 146.46,mm
